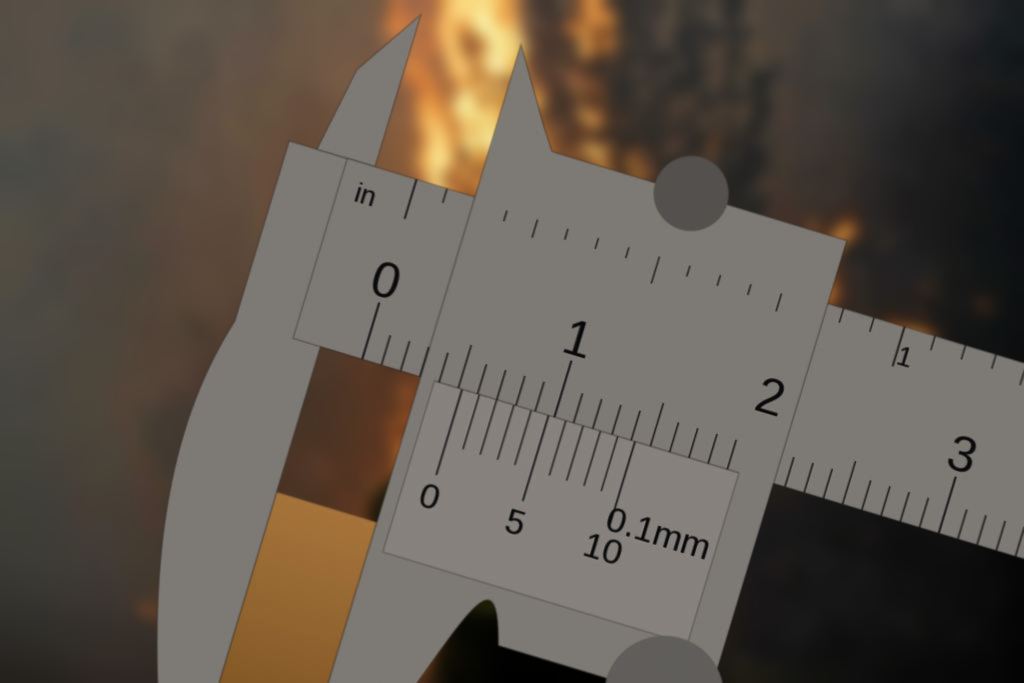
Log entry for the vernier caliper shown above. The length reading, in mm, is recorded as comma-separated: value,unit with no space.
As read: 5.2,mm
